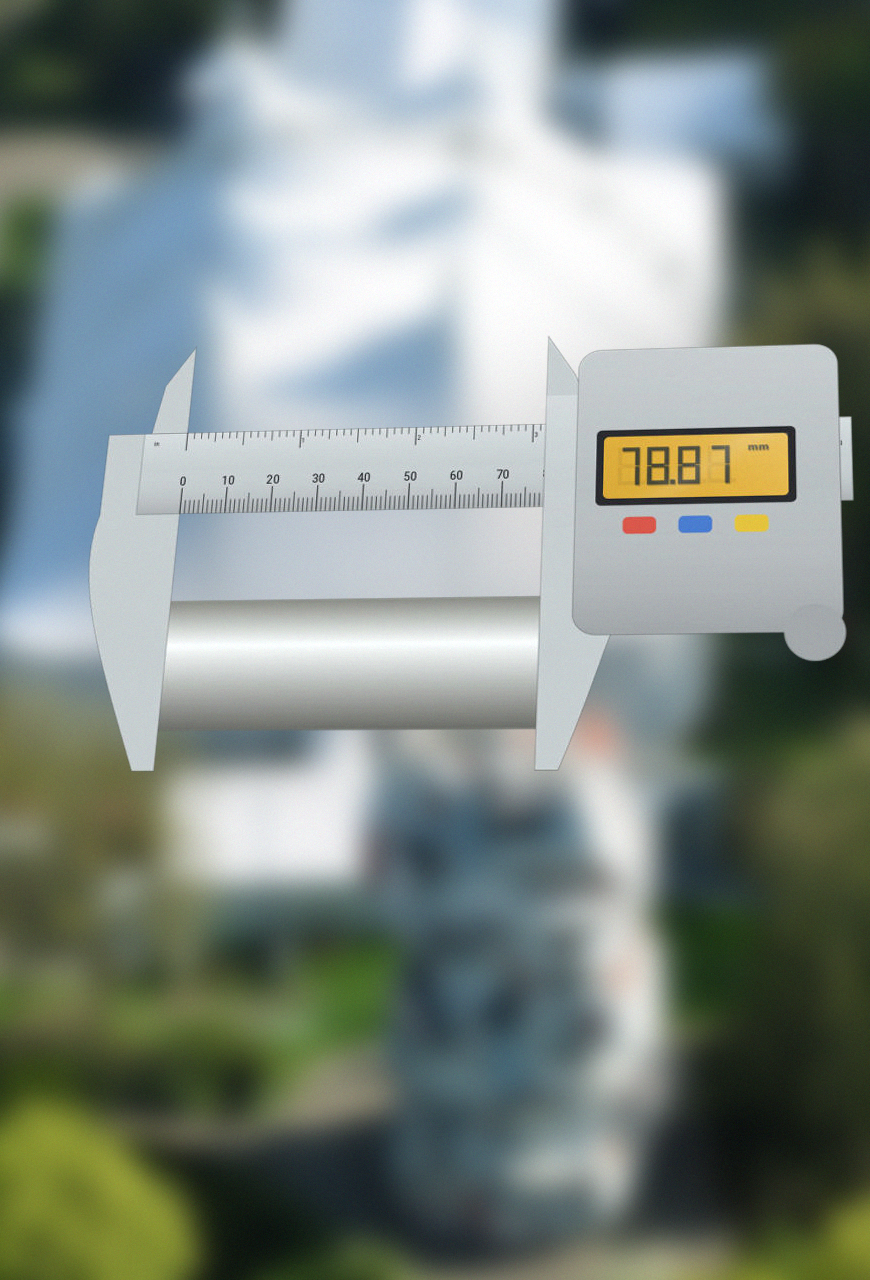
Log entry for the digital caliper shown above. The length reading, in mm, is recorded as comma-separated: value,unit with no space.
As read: 78.87,mm
